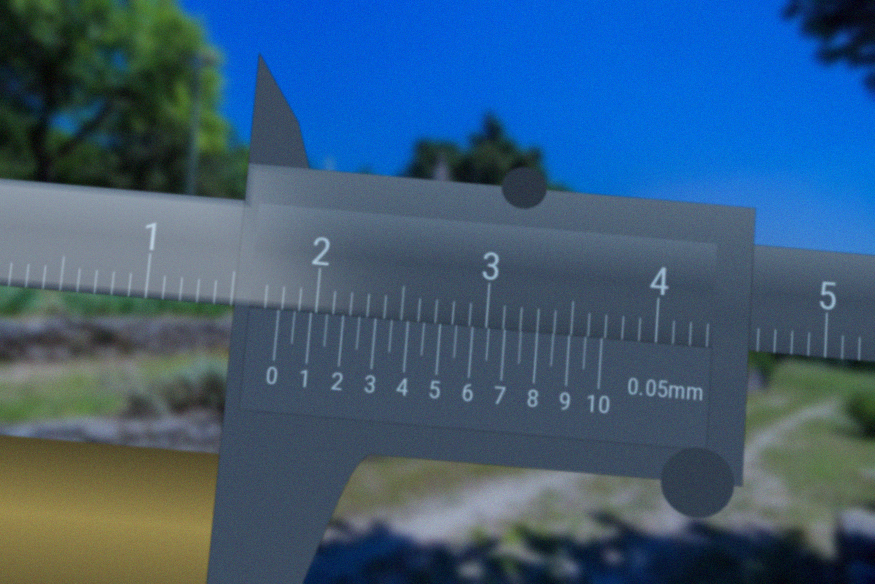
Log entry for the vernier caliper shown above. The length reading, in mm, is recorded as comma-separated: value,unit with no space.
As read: 17.8,mm
